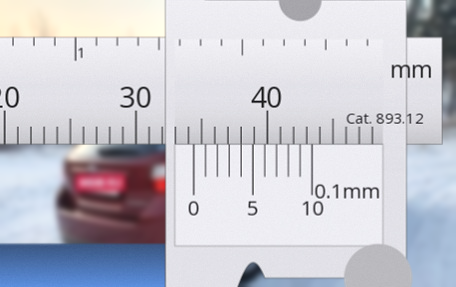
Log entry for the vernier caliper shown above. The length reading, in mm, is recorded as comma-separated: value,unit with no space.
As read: 34.4,mm
